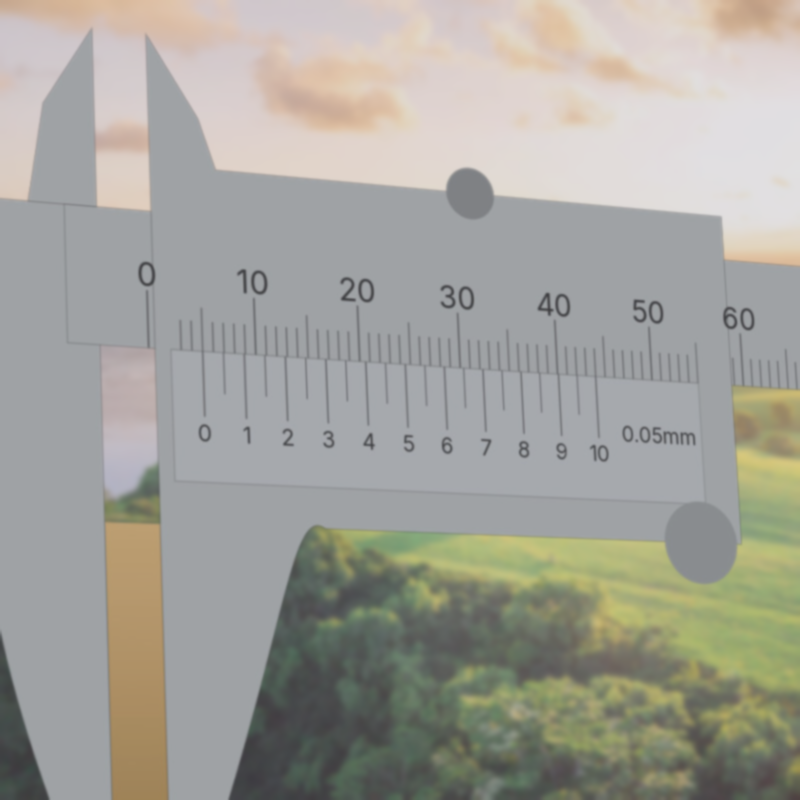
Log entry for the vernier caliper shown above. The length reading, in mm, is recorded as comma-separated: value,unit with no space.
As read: 5.0,mm
